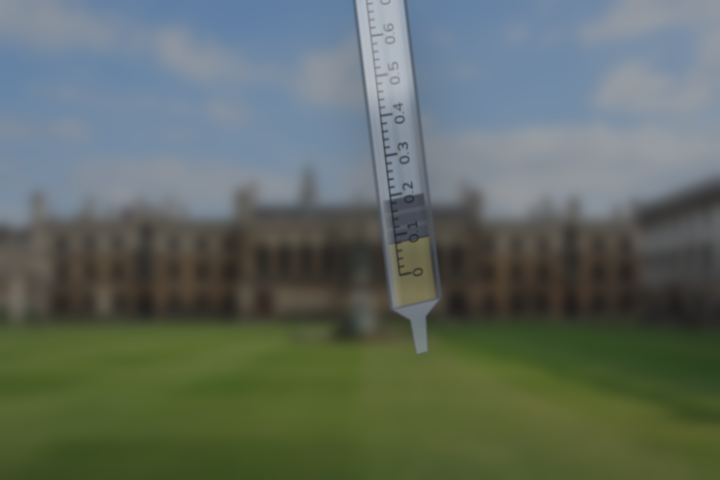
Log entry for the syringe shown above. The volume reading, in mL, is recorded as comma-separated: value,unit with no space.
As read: 0.08,mL
